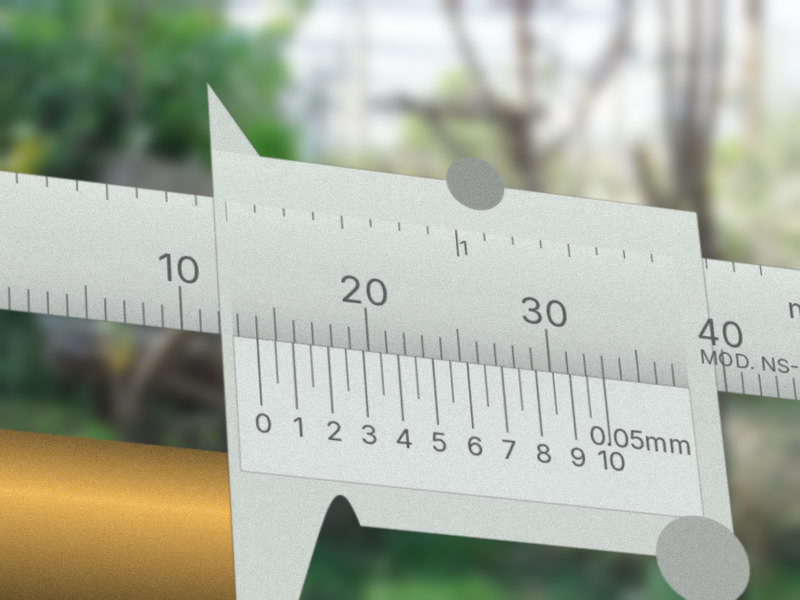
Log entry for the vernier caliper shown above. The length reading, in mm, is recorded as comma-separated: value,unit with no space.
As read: 14.0,mm
